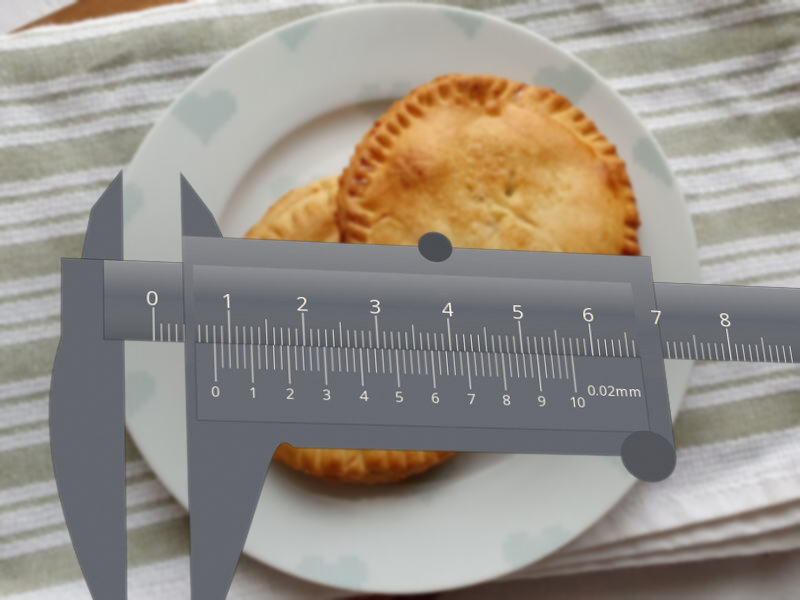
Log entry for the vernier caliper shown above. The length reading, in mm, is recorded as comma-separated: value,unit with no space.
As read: 8.0,mm
